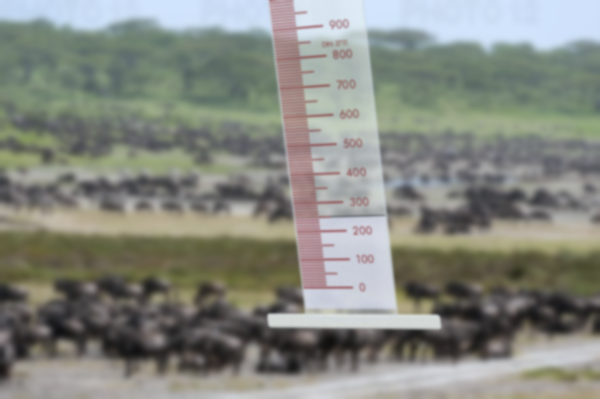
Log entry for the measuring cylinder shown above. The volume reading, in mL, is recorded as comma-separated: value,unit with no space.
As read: 250,mL
